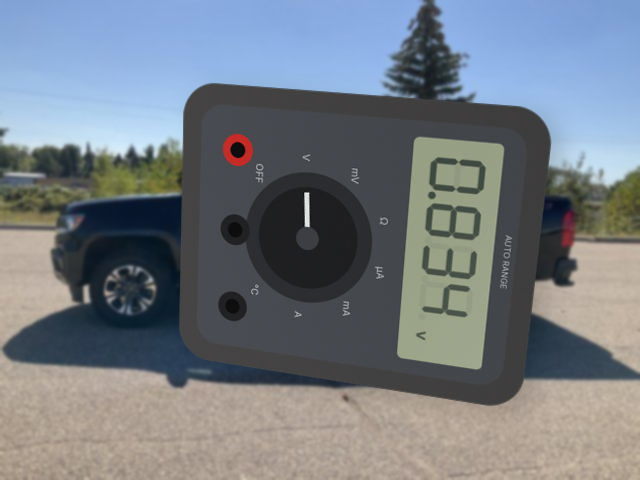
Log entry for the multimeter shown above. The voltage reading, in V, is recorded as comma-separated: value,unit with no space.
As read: 0.834,V
